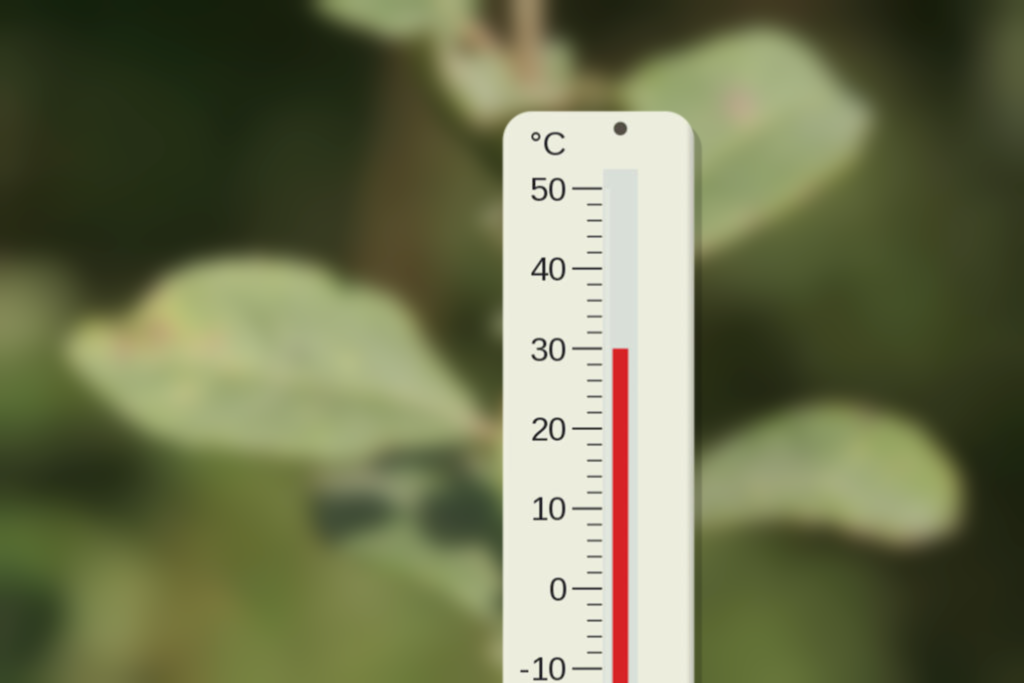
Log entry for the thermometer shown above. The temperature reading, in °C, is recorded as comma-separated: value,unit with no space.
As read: 30,°C
